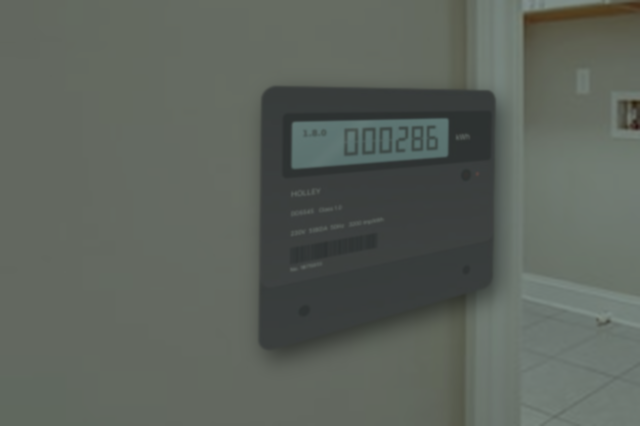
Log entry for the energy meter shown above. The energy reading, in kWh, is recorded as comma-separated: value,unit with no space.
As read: 286,kWh
